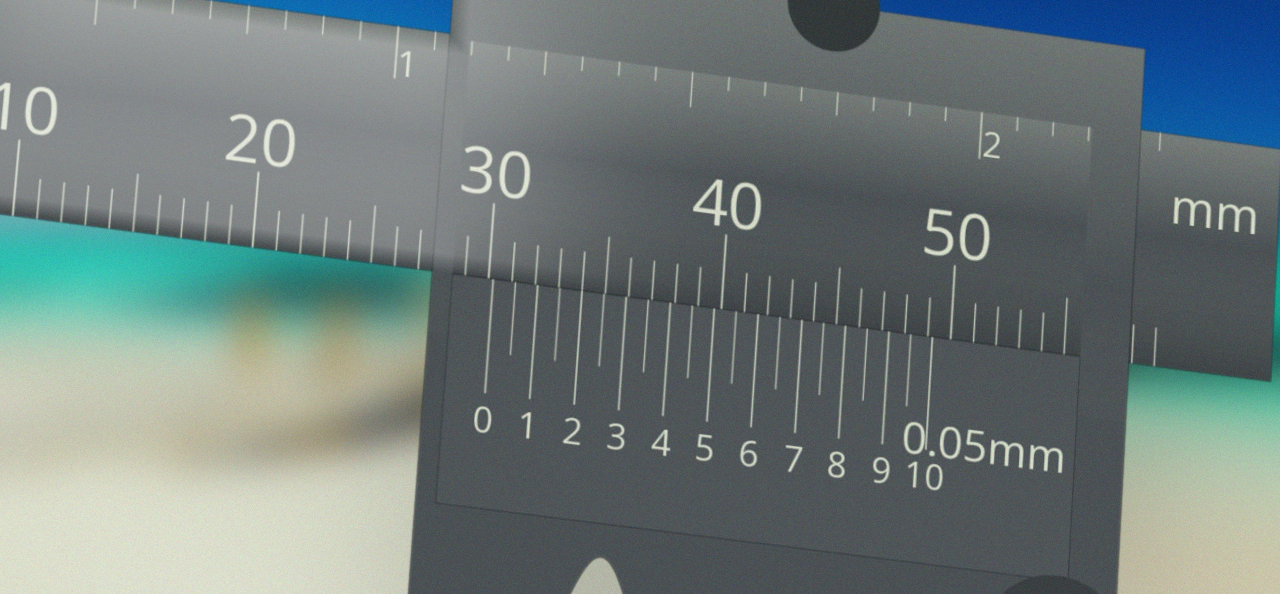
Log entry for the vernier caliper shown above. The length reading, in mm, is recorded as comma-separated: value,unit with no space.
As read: 30.2,mm
